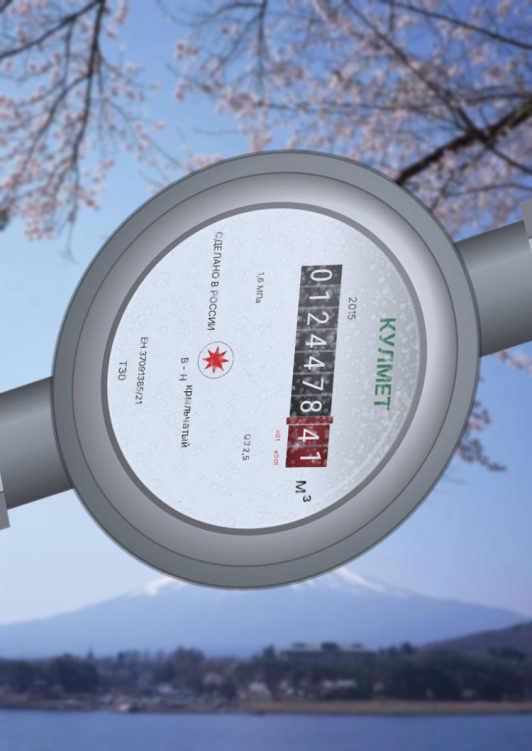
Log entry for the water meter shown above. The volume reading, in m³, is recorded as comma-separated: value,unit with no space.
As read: 124478.41,m³
